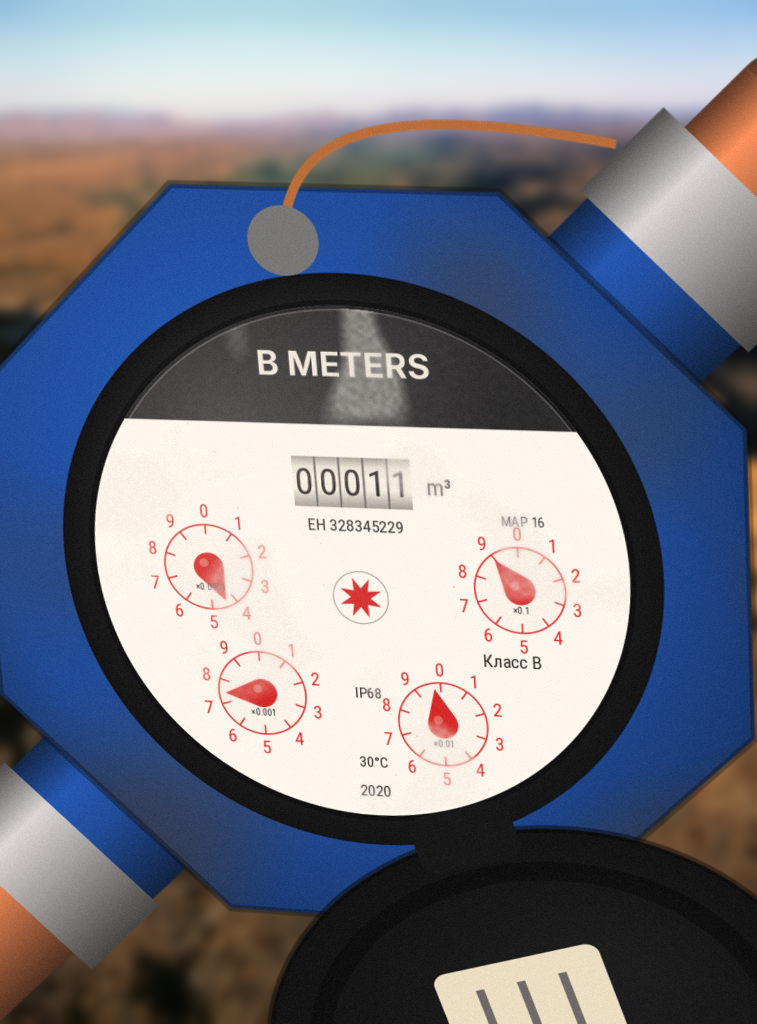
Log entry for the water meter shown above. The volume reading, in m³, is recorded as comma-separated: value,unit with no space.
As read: 11.8974,m³
